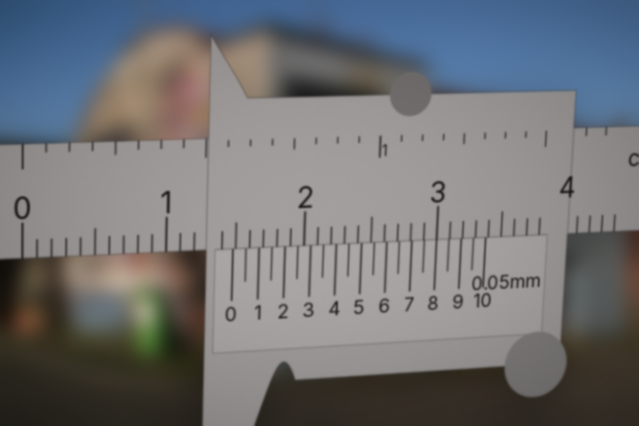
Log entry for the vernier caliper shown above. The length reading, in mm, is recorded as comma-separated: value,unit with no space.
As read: 14.8,mm
